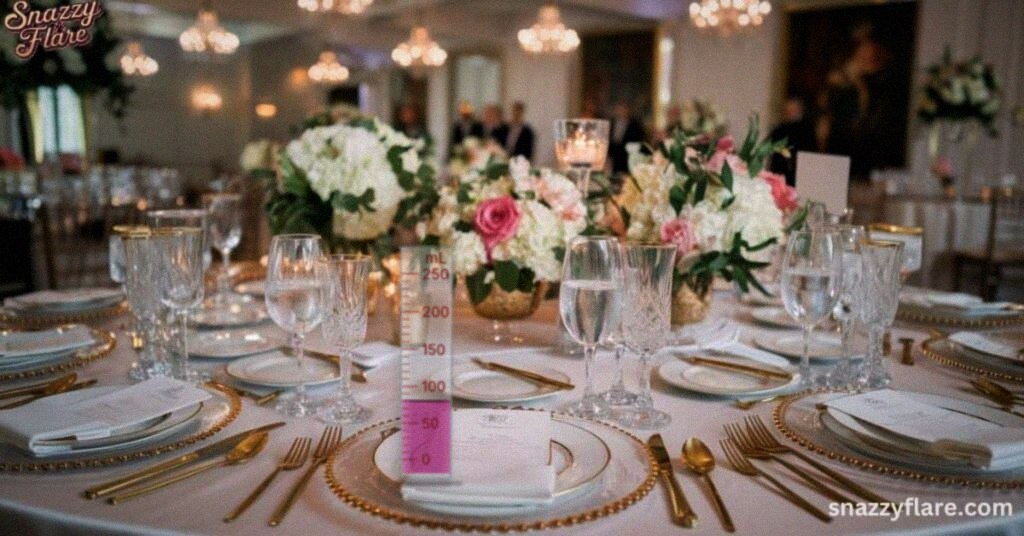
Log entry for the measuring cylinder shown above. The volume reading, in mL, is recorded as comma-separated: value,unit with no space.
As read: 80,mL
